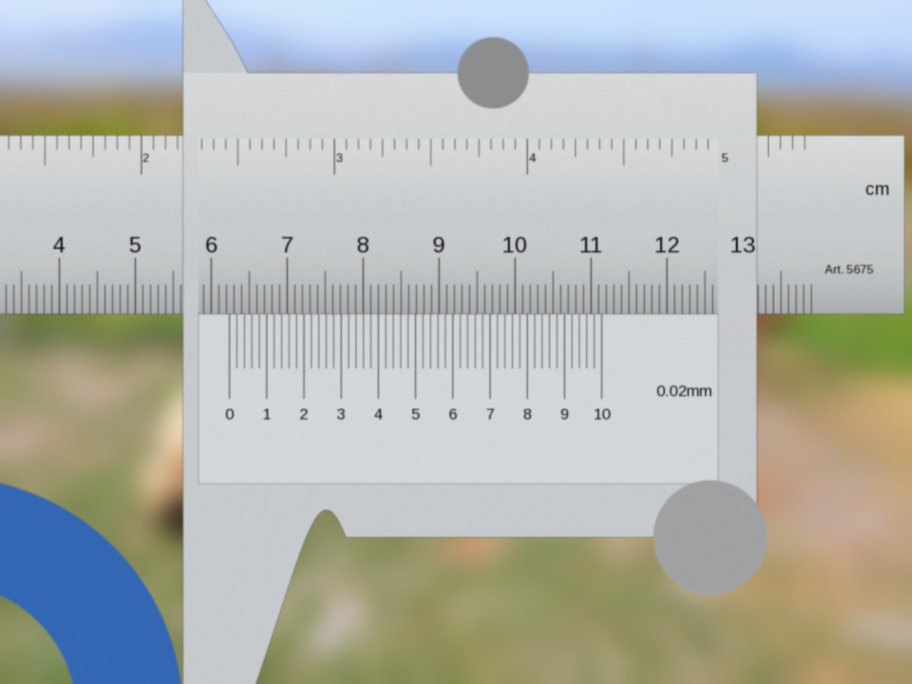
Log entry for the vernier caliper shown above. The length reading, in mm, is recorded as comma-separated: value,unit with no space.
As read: 62.4,mm
